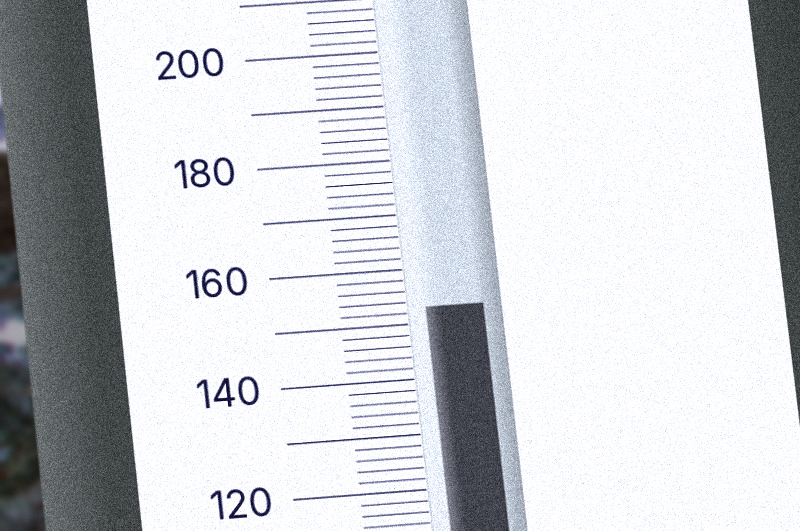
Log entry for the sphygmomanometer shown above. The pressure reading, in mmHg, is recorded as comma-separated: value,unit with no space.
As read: 153,mmHg
